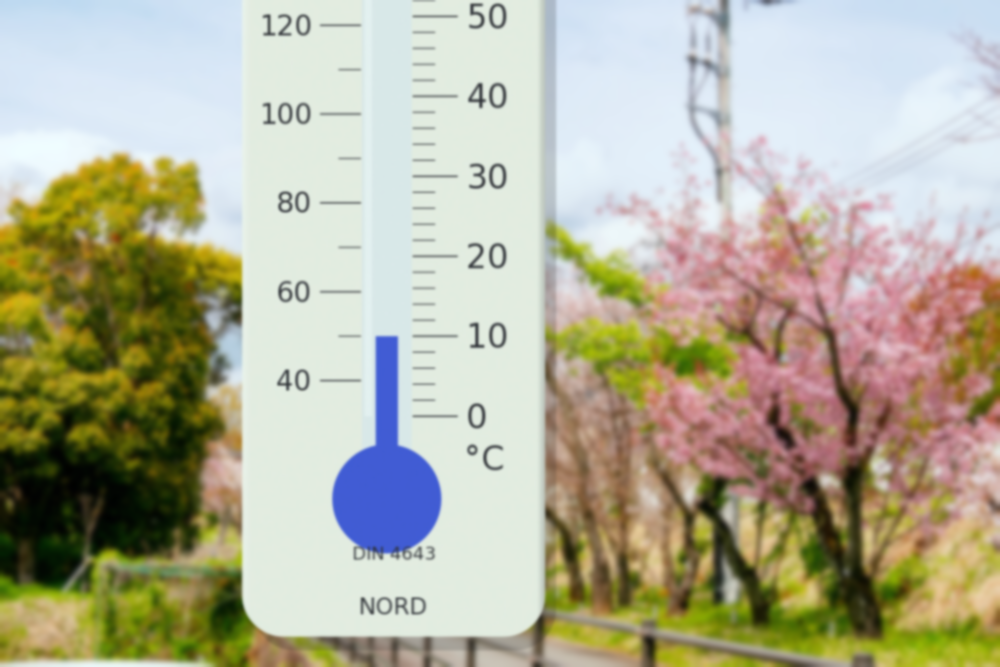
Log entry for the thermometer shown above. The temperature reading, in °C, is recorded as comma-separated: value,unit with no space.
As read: 10,°C
